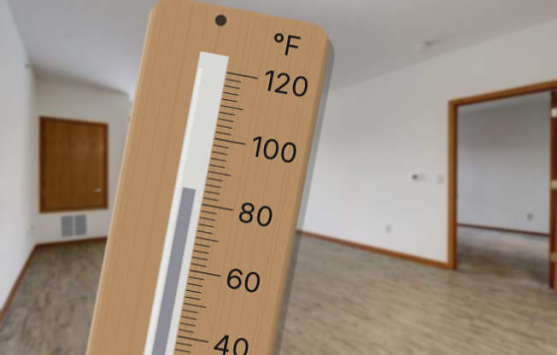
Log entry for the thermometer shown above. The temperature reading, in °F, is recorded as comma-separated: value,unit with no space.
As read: 84,°F
